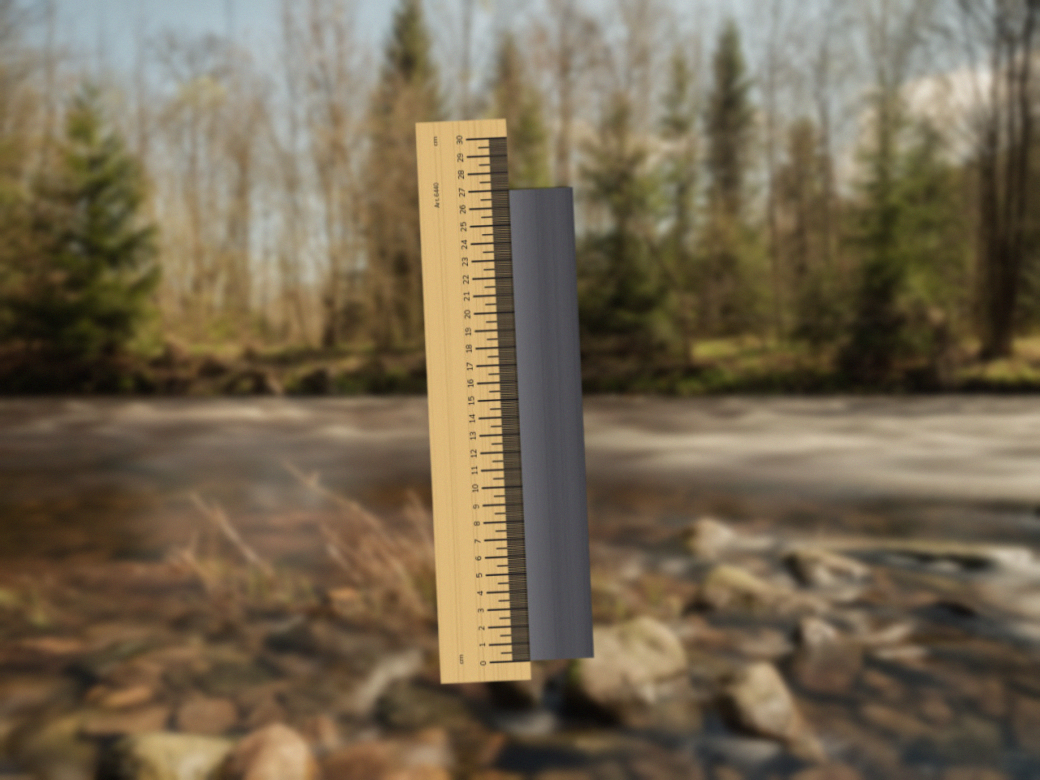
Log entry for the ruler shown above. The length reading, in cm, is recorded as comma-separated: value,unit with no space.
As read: 27,cm
